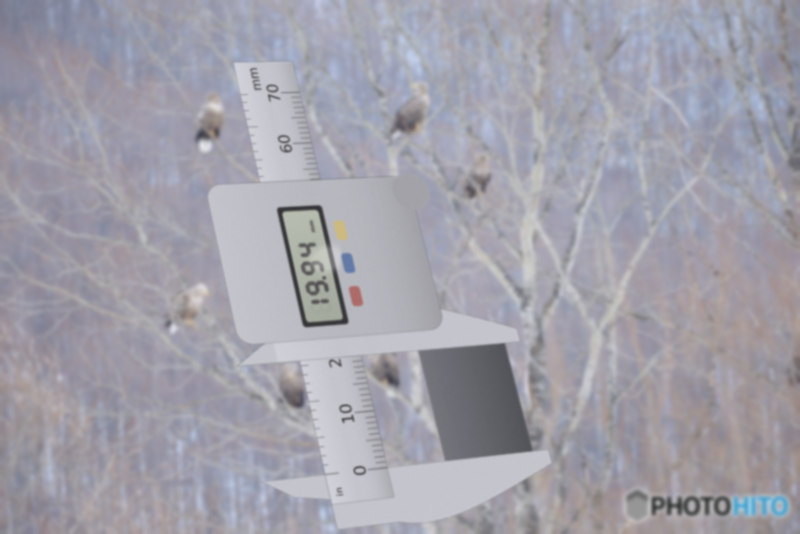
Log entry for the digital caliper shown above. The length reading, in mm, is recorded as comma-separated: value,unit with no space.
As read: 19.94,mm
